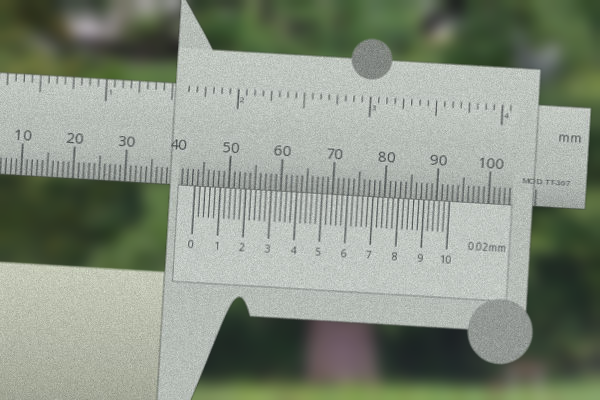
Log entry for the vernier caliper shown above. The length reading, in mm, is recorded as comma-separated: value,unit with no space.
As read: 43.5,mm
